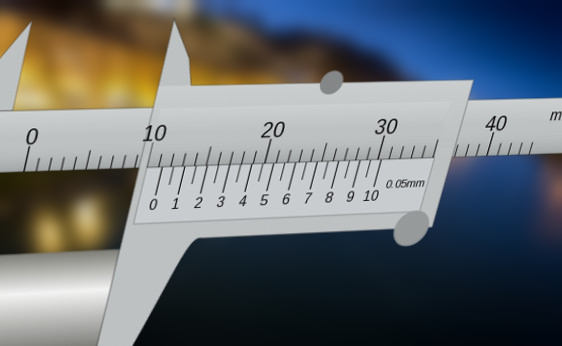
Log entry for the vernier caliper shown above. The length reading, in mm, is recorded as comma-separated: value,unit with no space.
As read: 11.3,mm
